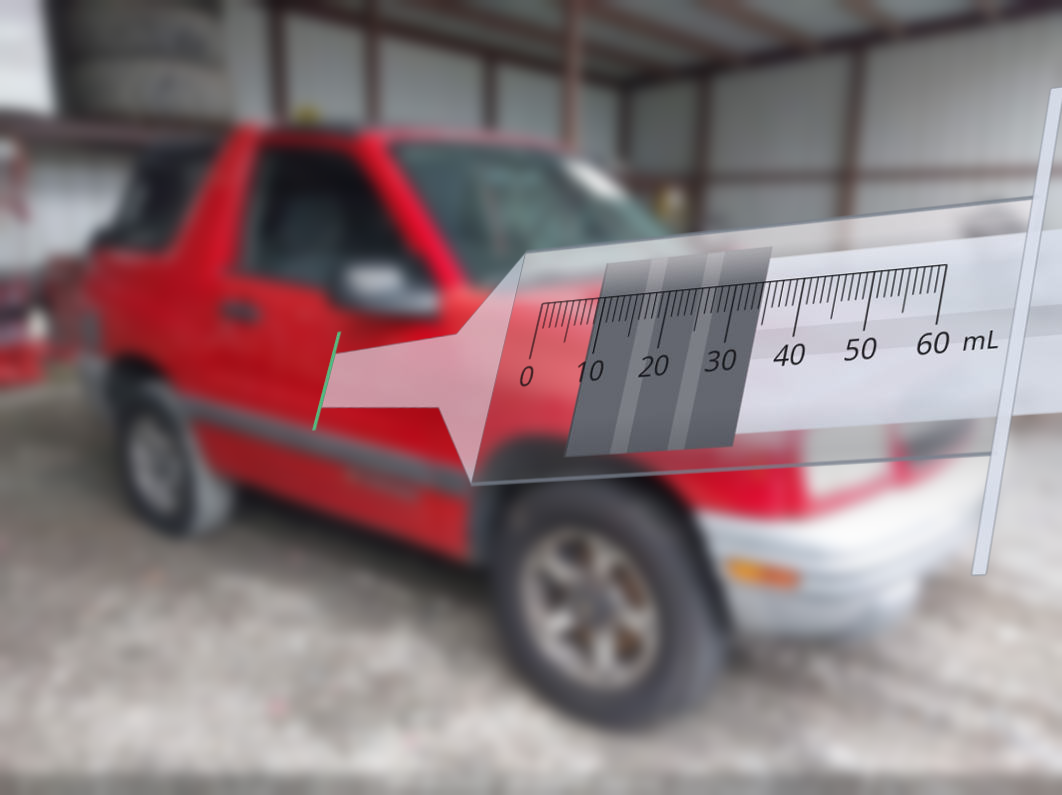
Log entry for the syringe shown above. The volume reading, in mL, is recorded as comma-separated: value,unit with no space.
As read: 9,mL
